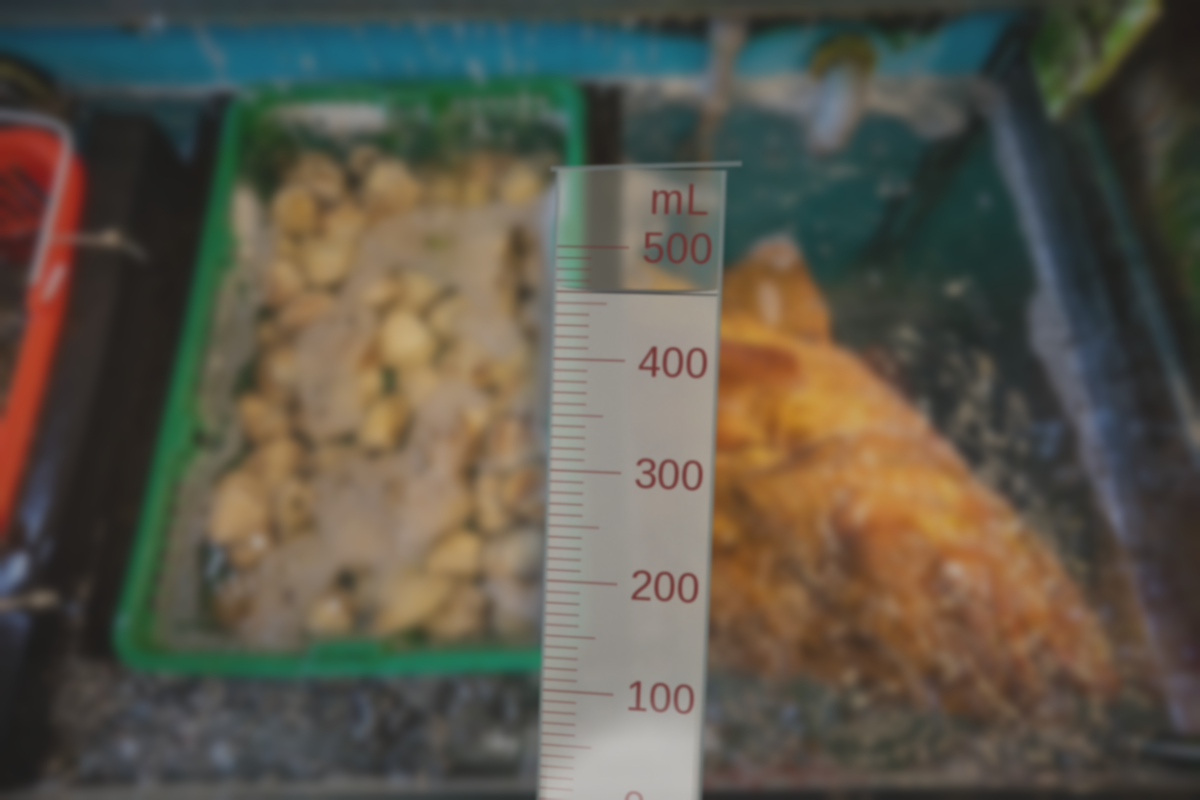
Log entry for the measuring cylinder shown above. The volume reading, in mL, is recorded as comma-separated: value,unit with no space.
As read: 460,mL
